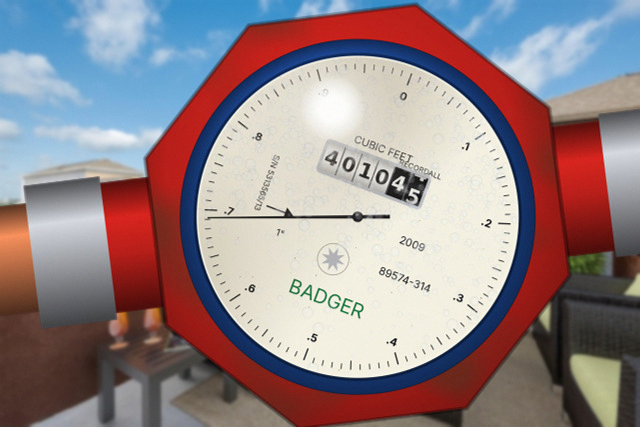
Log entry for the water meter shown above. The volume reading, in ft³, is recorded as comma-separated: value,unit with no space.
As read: 401044.69,ft³
